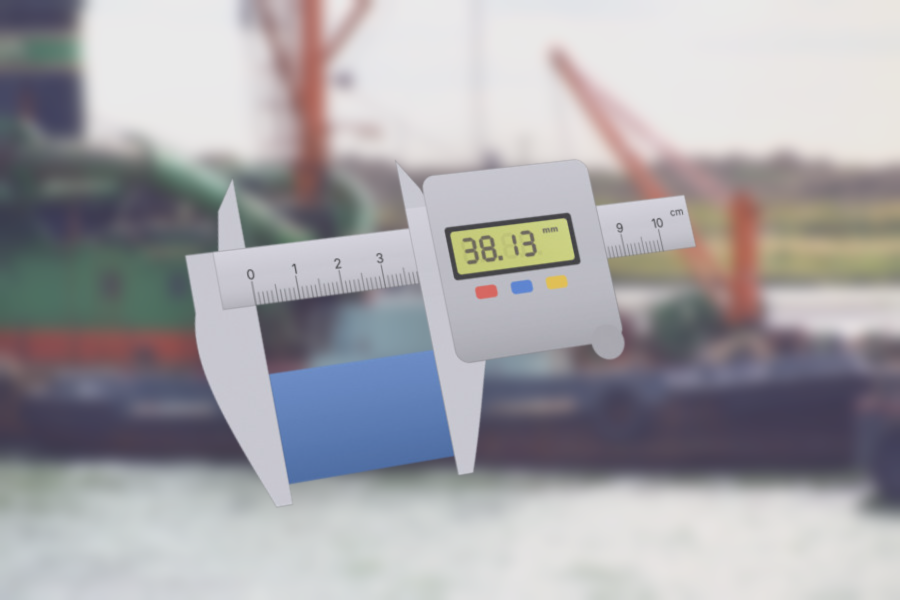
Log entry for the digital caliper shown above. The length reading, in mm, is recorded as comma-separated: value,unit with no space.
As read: 38.13,mm
